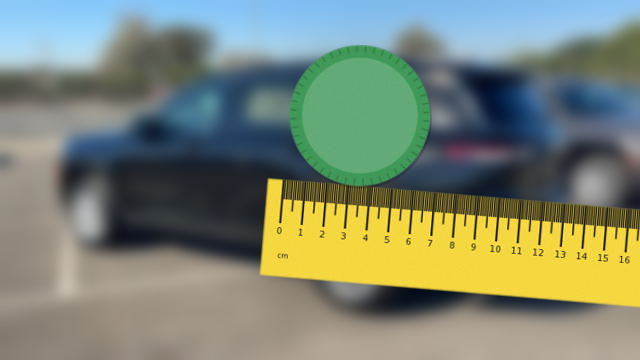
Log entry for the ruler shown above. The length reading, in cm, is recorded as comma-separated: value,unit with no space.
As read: 6.5,cm
